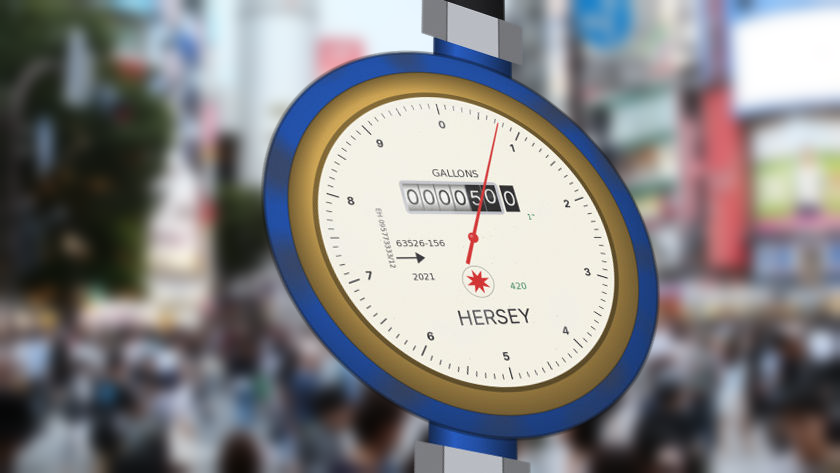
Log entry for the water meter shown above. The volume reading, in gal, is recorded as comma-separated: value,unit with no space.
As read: 500.7,gal
